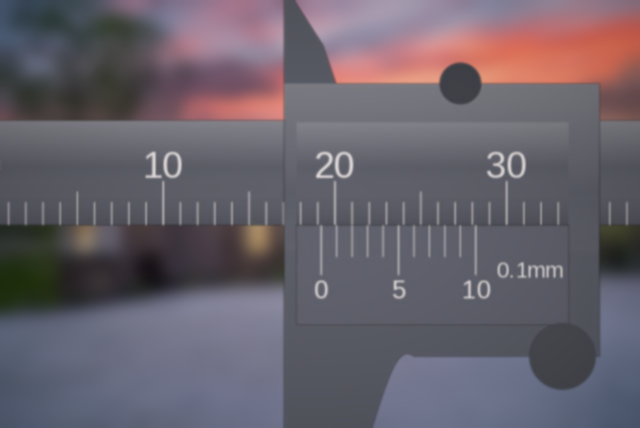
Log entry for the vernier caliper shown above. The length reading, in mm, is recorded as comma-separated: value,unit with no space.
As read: 19.2,mm
